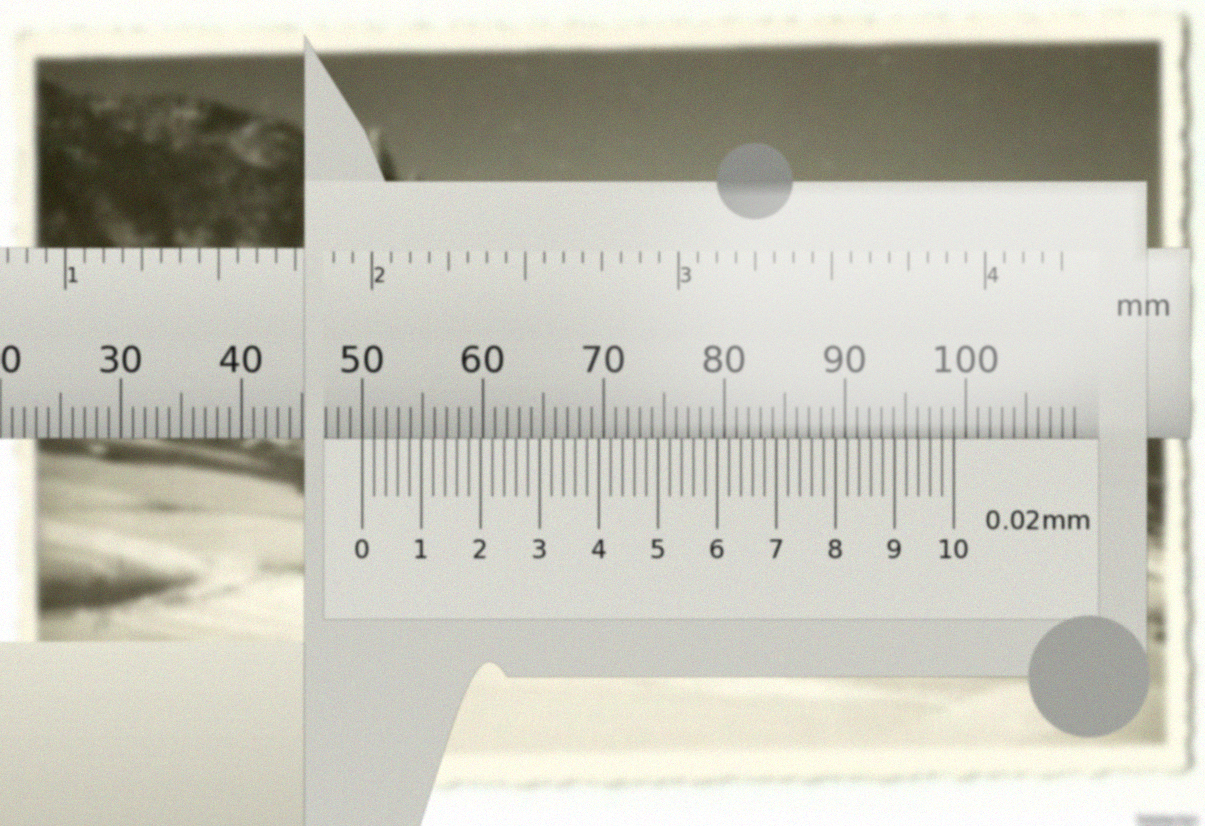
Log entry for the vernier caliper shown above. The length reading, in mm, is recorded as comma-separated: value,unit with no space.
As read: 50.0,mm
